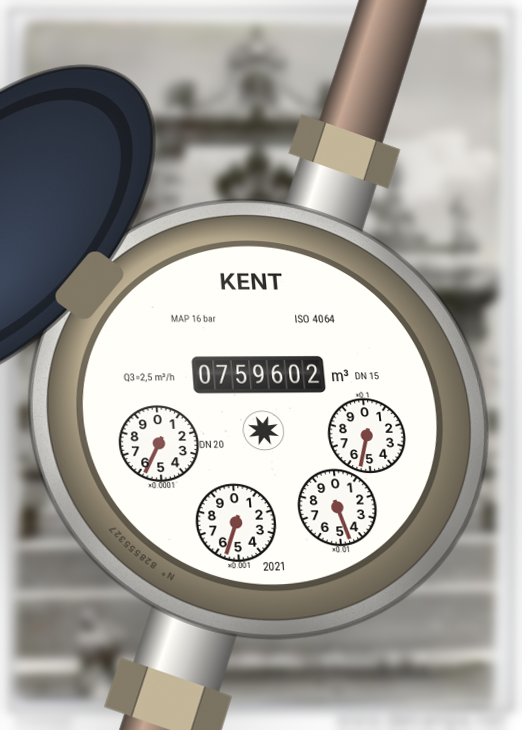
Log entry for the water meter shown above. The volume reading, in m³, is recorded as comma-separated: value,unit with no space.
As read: 759602.5455,m³
